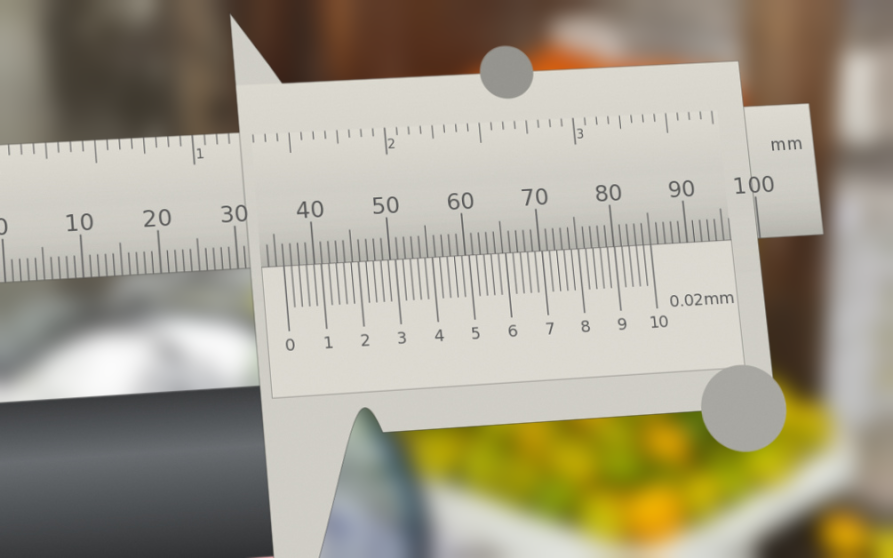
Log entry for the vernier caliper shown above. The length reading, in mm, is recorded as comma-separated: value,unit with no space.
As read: 36.0,mm
